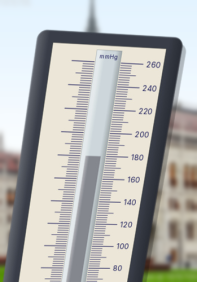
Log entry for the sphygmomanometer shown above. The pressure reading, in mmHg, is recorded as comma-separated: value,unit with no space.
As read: 180,mmHg
